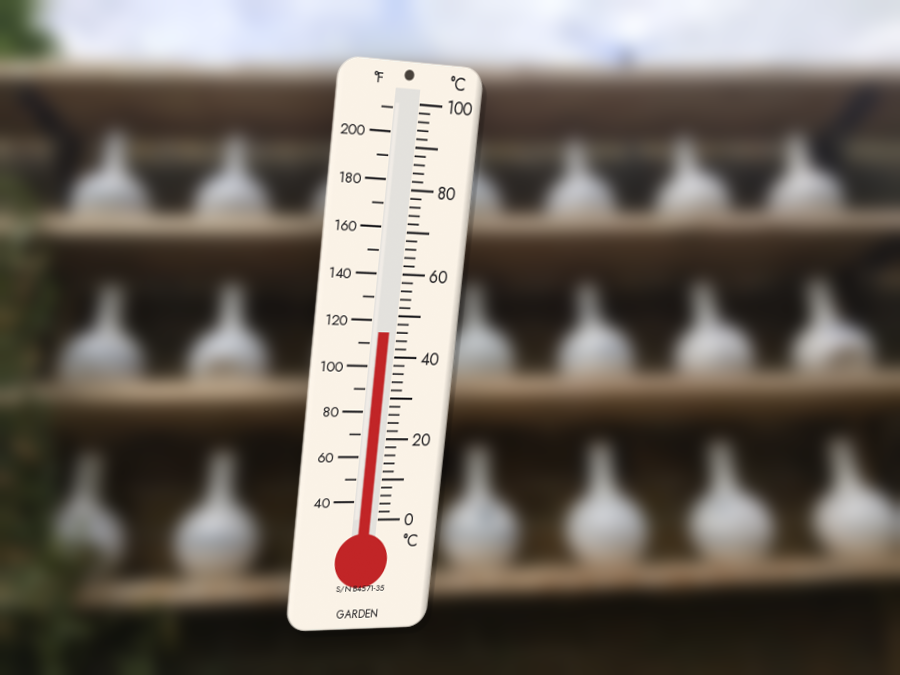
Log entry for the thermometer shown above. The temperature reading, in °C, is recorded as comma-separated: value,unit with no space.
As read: 46,°C
